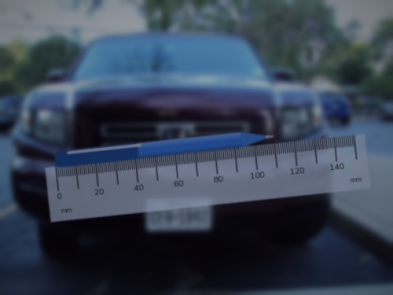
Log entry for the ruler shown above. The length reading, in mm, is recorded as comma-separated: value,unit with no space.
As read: 110,mm
